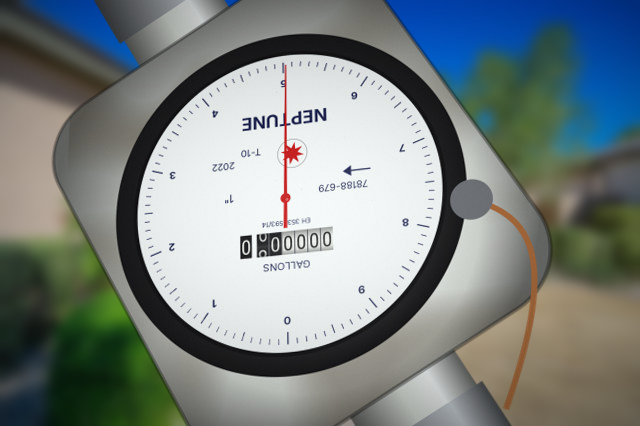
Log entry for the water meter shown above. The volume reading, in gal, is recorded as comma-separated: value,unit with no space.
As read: 85.0,gal
